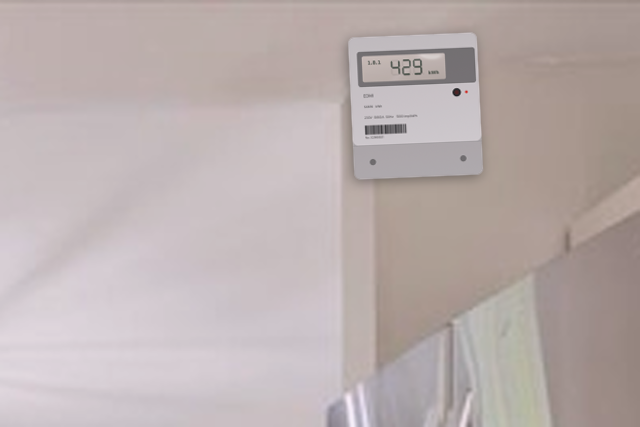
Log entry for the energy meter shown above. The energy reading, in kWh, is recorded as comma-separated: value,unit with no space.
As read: 429,kWh
